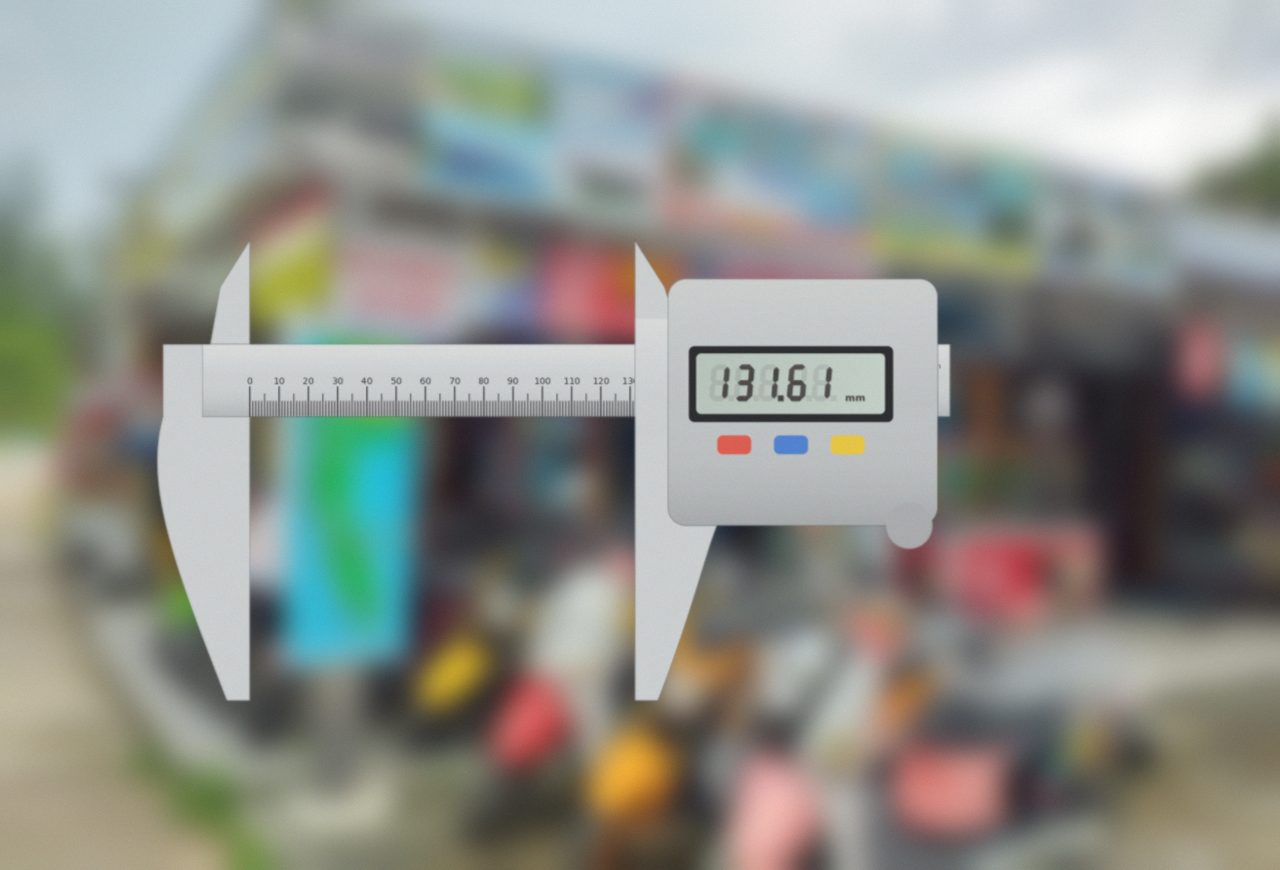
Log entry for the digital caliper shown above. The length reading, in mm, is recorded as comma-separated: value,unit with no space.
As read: 131.61,mm
